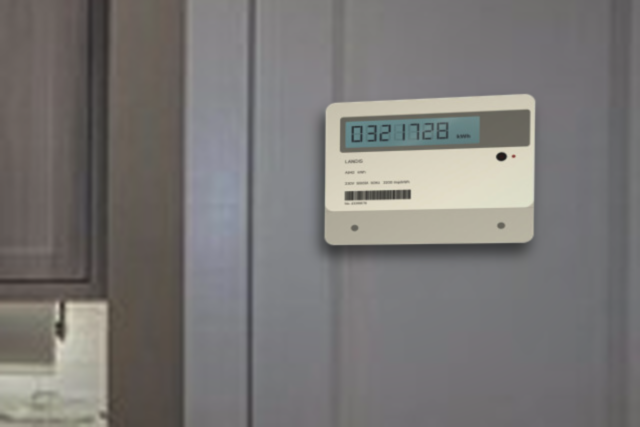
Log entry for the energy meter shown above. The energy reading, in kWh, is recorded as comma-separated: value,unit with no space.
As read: 321728,kWh
